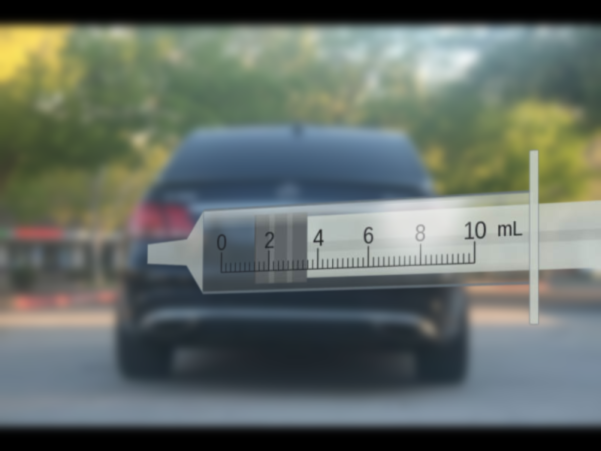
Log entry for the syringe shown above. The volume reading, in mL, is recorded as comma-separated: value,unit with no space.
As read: 1.4,mL
